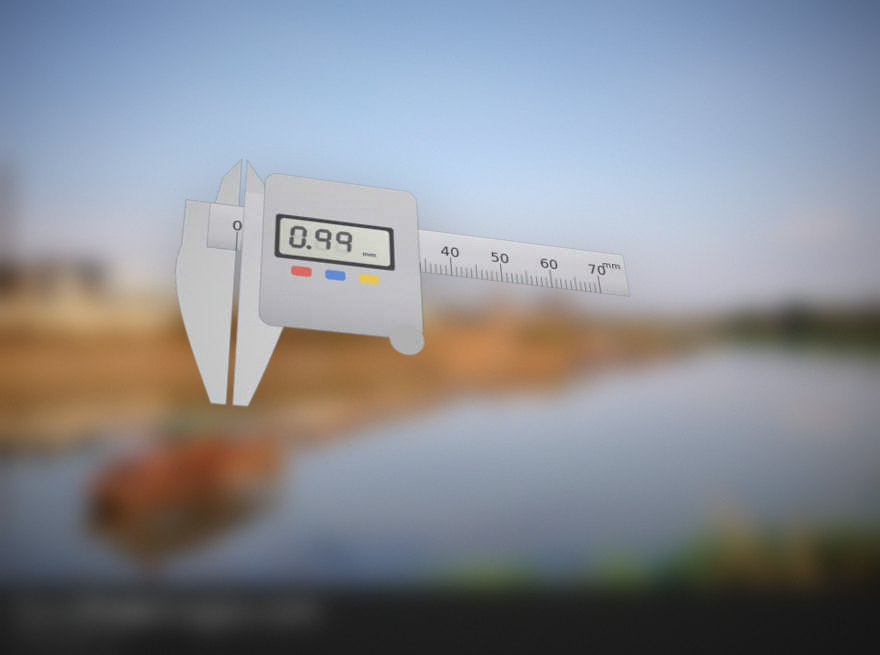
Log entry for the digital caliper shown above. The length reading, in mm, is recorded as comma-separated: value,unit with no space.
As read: 0.99,mm
